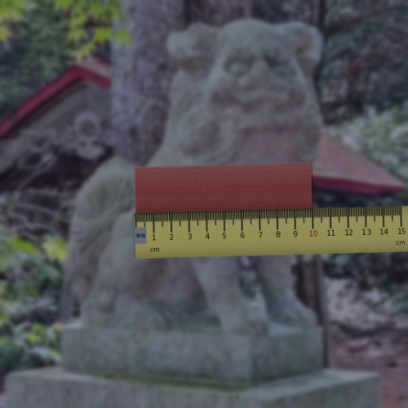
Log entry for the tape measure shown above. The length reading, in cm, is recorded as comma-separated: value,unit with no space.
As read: 10,cm
